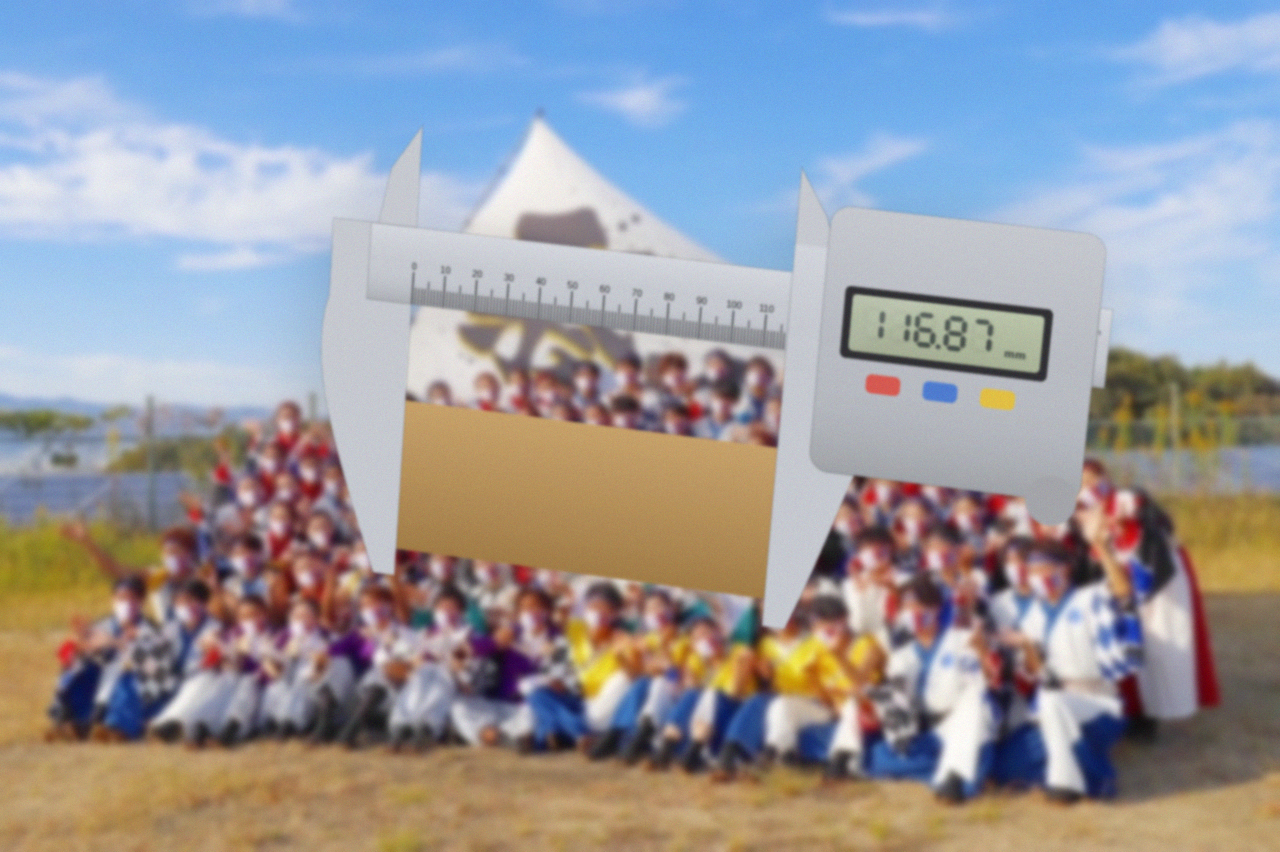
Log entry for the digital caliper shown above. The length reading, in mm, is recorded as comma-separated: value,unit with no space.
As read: 116.87,mm
